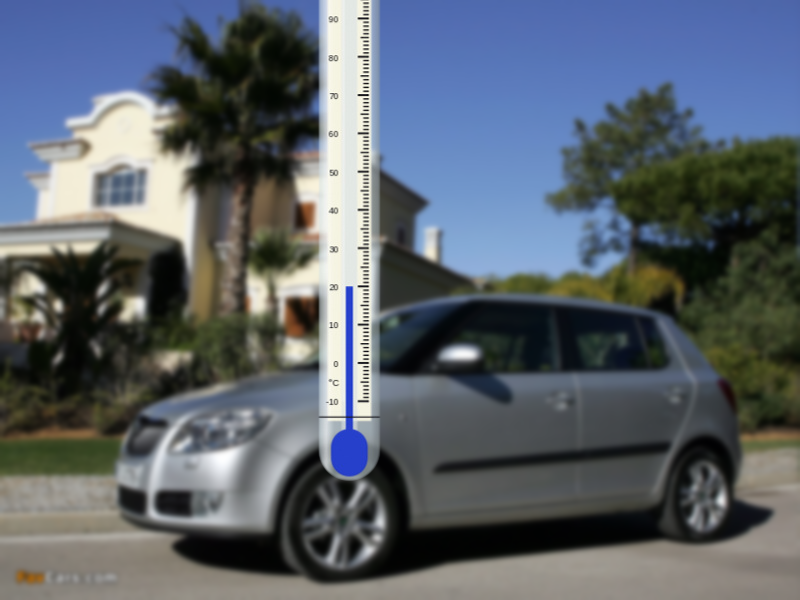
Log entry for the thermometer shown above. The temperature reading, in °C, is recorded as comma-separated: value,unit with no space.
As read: 20,°C
